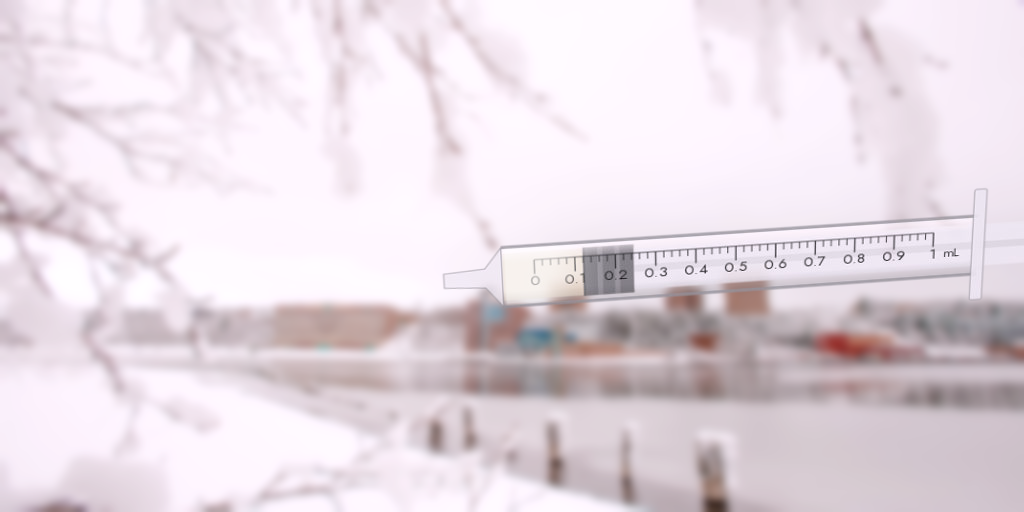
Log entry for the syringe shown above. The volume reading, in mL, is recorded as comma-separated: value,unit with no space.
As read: 0.12,mL
